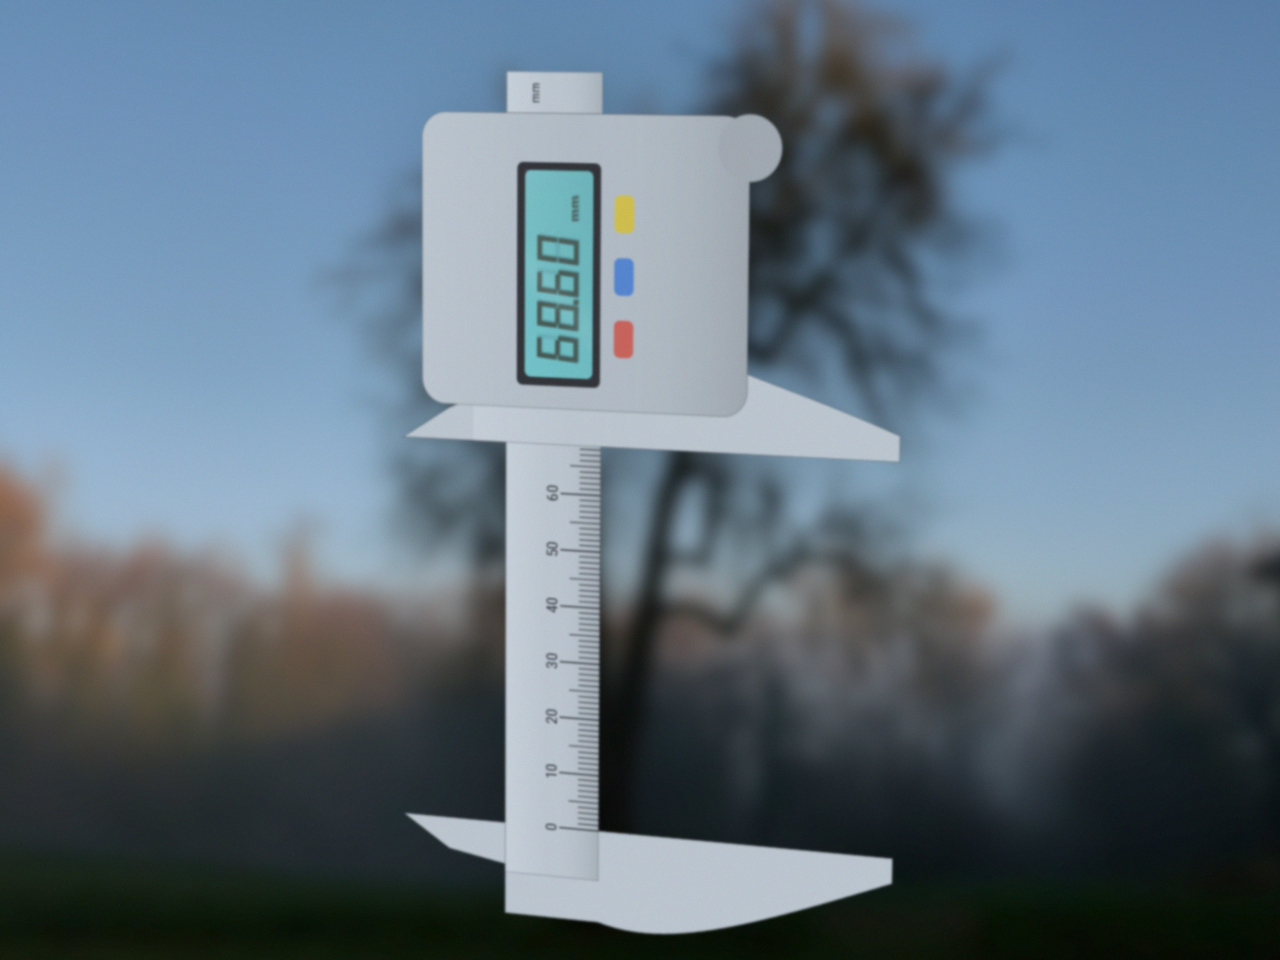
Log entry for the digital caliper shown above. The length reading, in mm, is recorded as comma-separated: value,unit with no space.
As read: 68.60,mm
